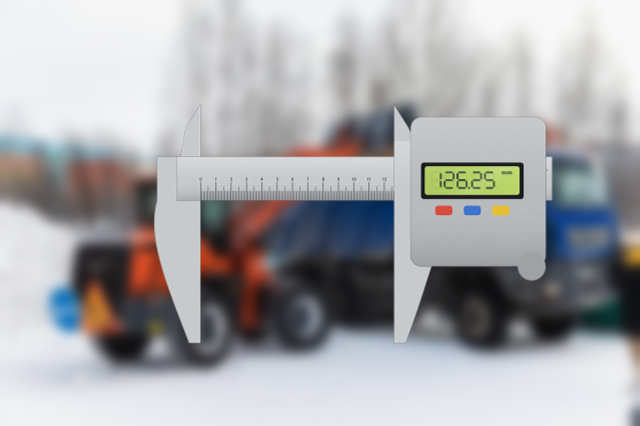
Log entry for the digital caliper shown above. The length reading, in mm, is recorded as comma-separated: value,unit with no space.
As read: 126.25,mm
